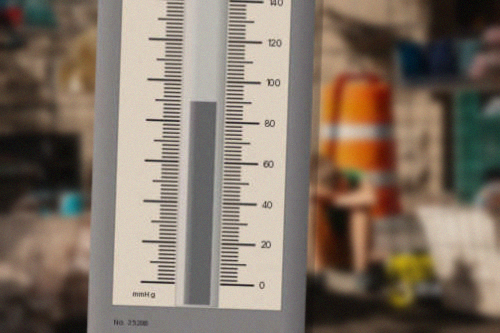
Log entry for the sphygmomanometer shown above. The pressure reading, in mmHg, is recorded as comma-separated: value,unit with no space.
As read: 90,mmHg
